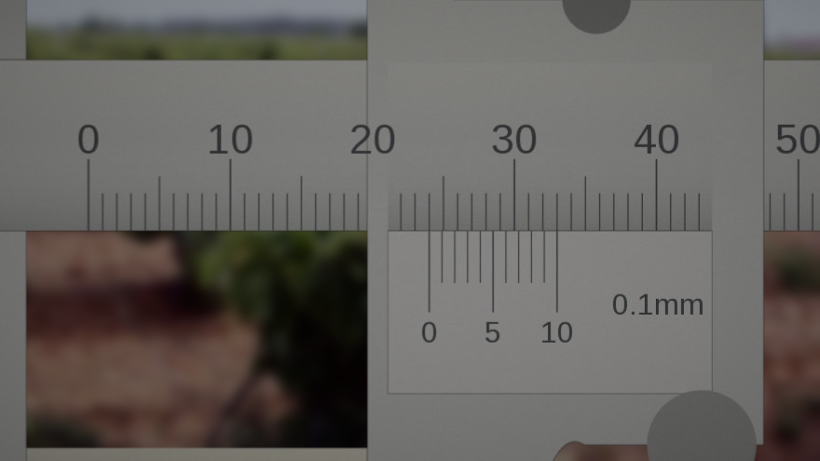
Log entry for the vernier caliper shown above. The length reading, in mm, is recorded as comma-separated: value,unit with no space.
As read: 24.0,mm
